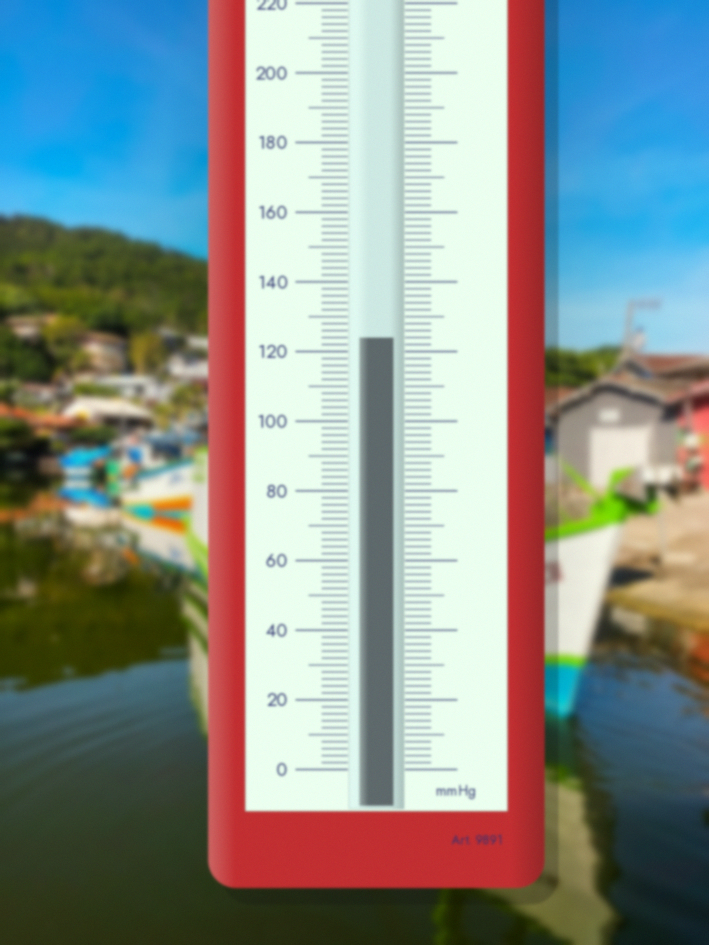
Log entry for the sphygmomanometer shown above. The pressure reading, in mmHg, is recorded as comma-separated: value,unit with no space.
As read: 124,mmHg
